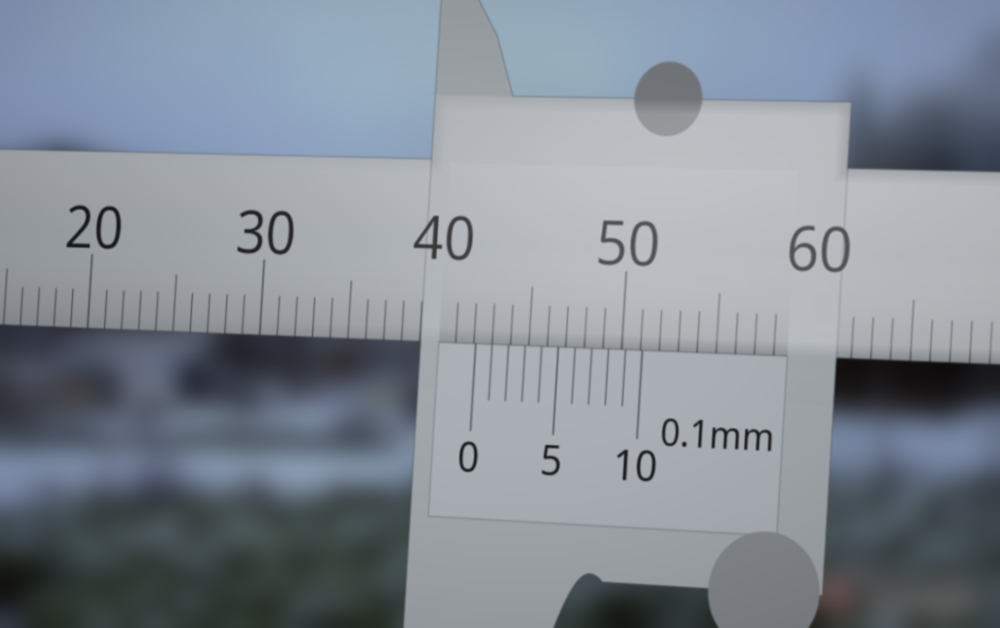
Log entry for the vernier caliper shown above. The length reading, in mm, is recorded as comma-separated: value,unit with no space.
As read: 42.1,mm
